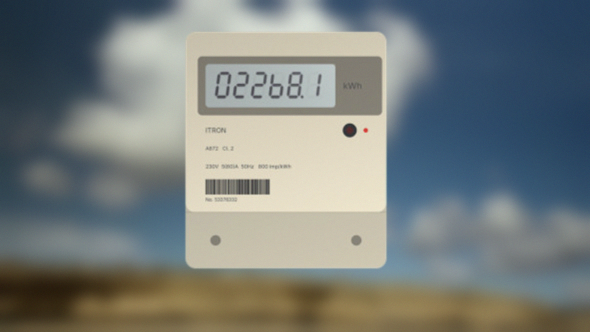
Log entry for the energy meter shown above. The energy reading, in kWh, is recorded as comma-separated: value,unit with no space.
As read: 2268.1,kWh
